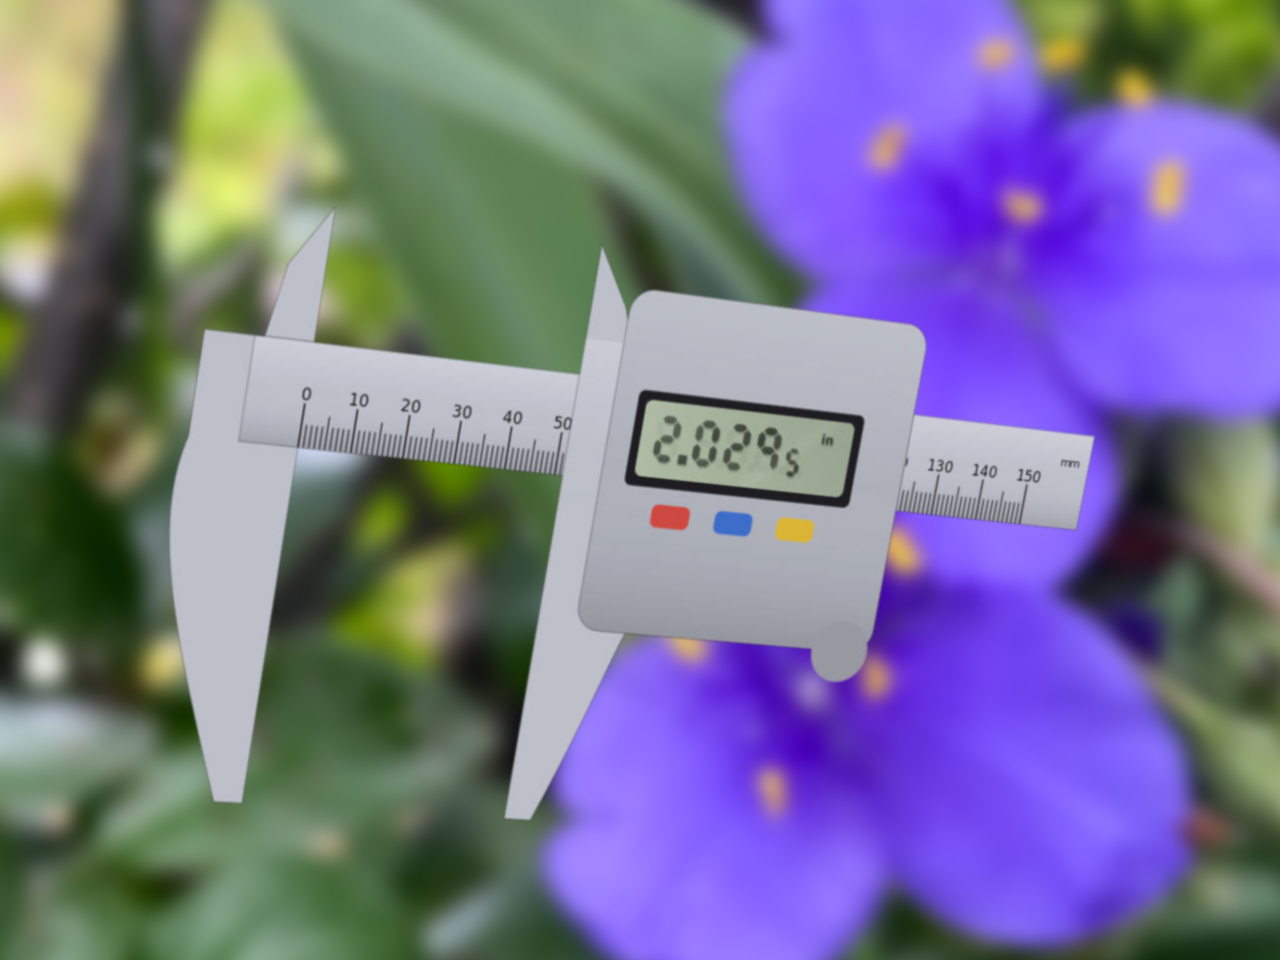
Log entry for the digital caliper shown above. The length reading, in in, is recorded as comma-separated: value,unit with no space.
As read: 2.0295,in
